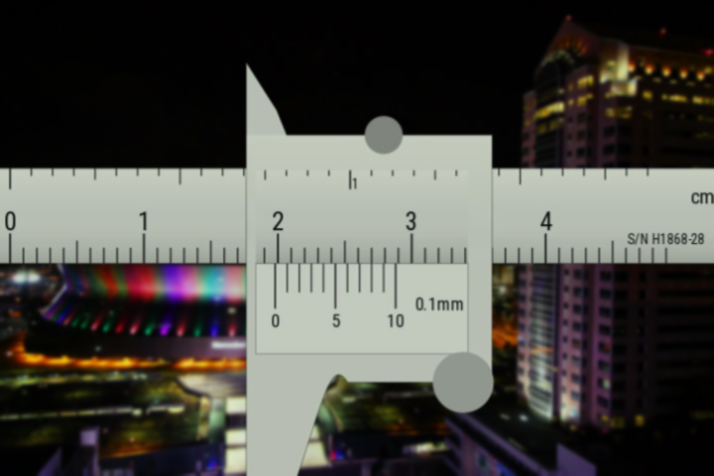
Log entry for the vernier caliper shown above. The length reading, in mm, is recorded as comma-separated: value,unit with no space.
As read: 19.8,mm
